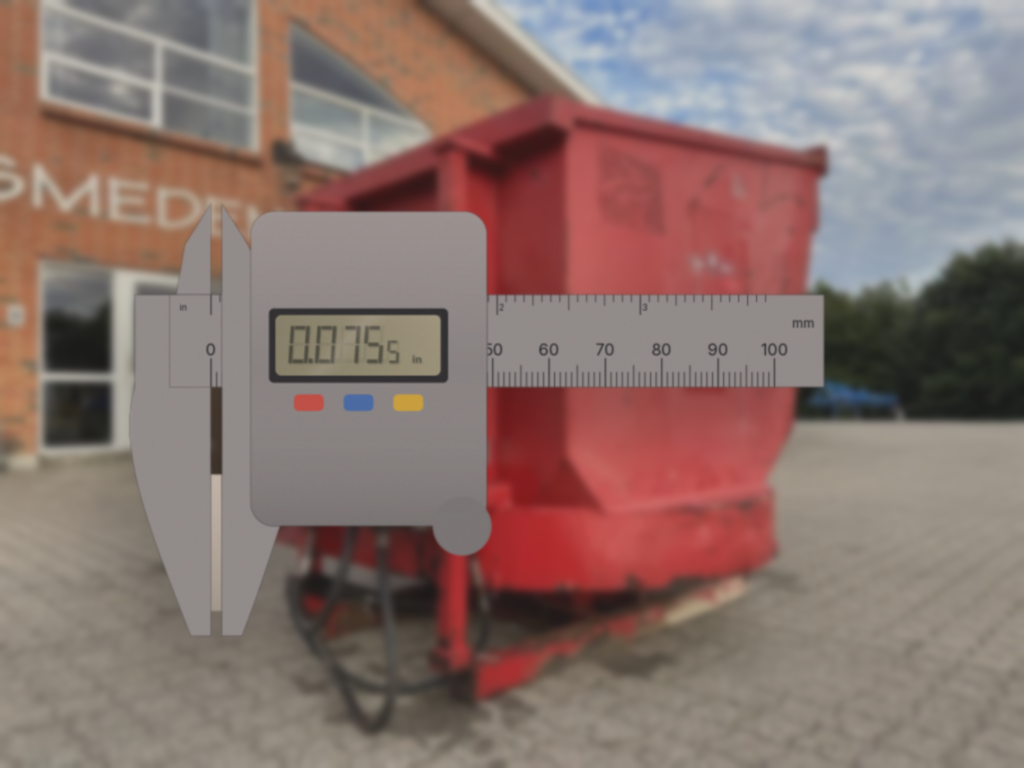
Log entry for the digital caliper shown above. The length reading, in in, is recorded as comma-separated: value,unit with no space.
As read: 0.0755,in
